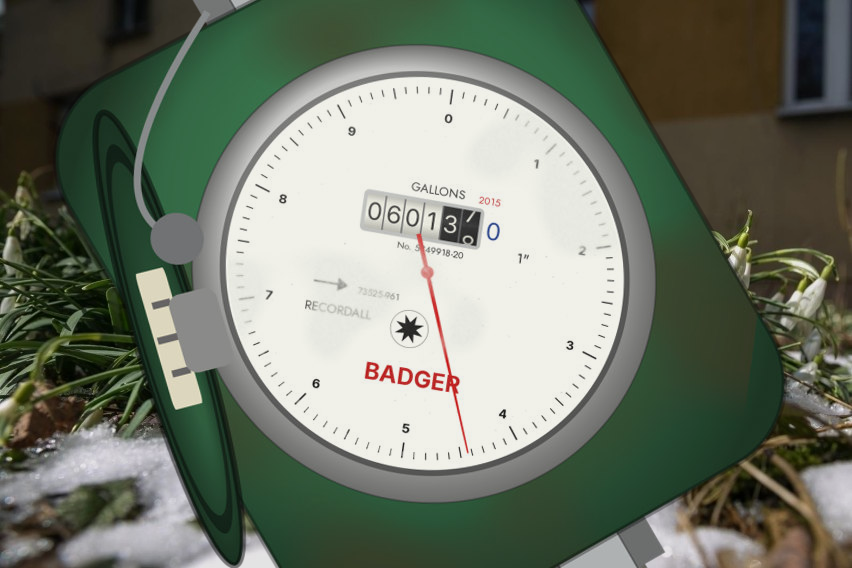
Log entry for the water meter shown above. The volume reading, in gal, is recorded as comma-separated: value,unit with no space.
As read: 601374.4,gal
